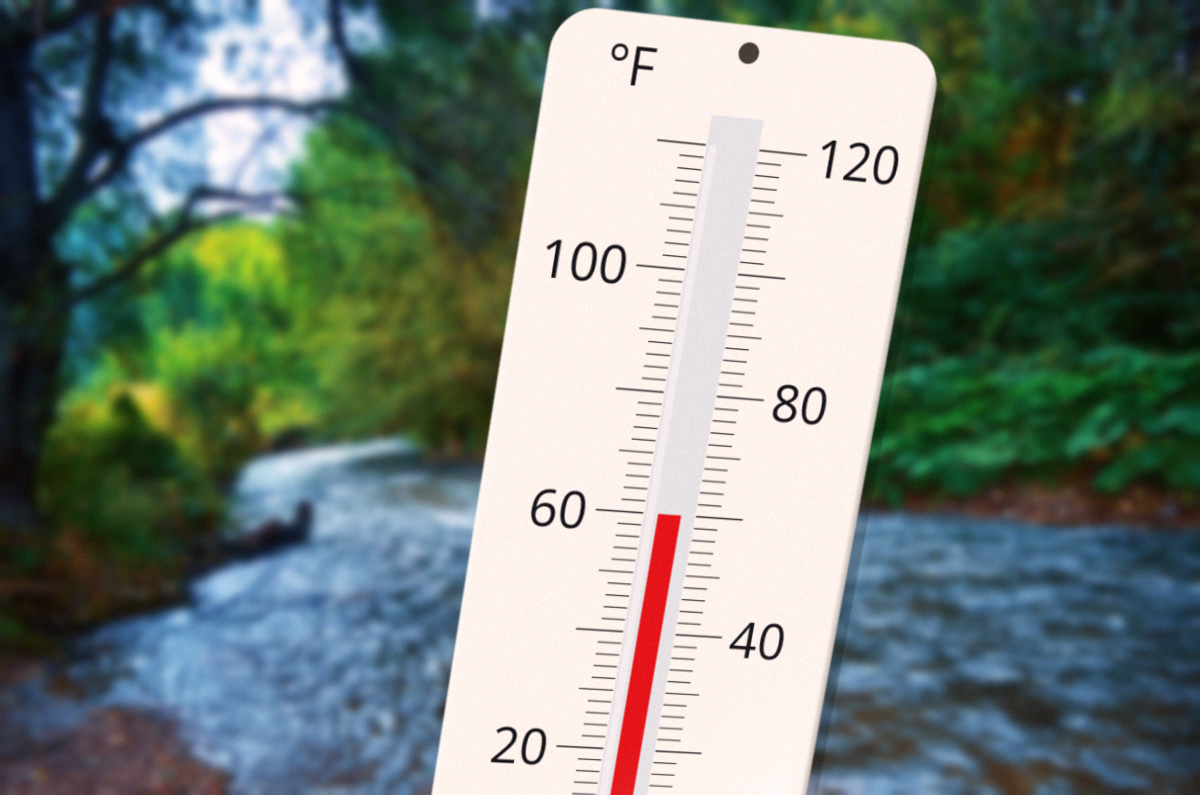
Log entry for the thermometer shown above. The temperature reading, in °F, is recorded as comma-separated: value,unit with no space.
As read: 60,°F
